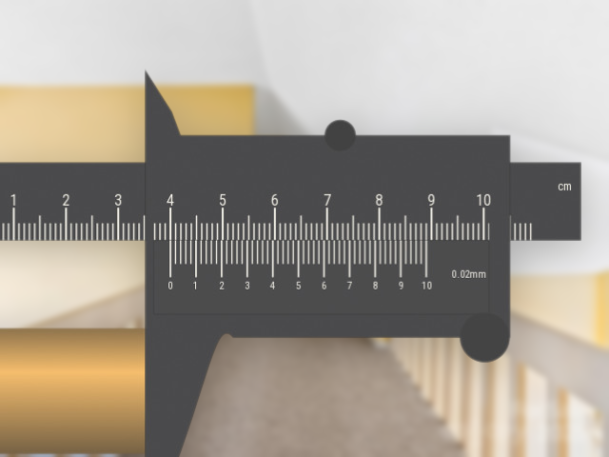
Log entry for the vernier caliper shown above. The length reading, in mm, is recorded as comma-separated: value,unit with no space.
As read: 40.0,mm
